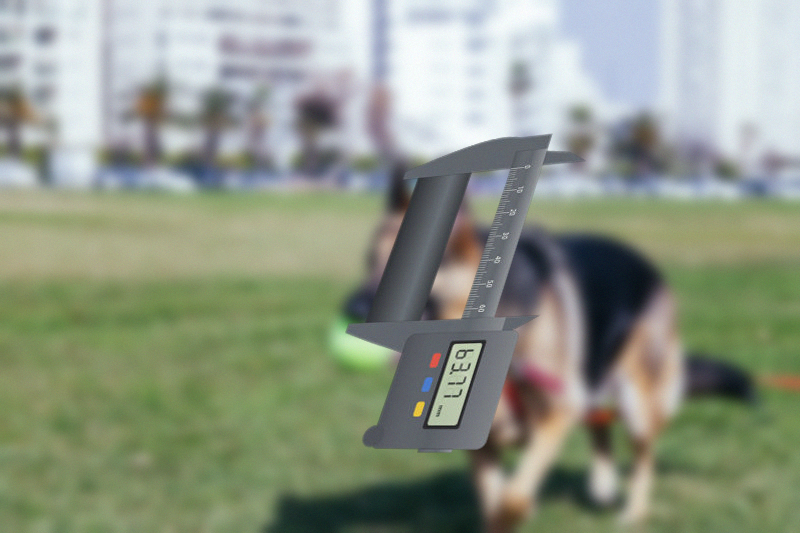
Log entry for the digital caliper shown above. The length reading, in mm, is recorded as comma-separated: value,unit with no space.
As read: 63.77,mm
